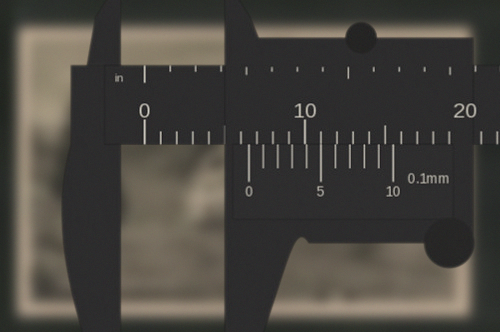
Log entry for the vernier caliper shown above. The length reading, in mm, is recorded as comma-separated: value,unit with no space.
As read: 6.5,mm
